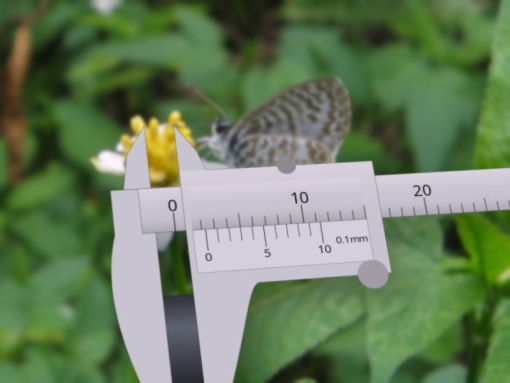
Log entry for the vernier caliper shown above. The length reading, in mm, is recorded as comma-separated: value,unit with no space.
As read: 2.3,mm
